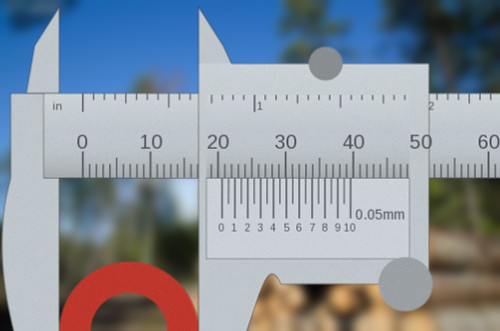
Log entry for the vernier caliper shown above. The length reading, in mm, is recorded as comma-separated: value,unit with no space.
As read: 20.6,mm
